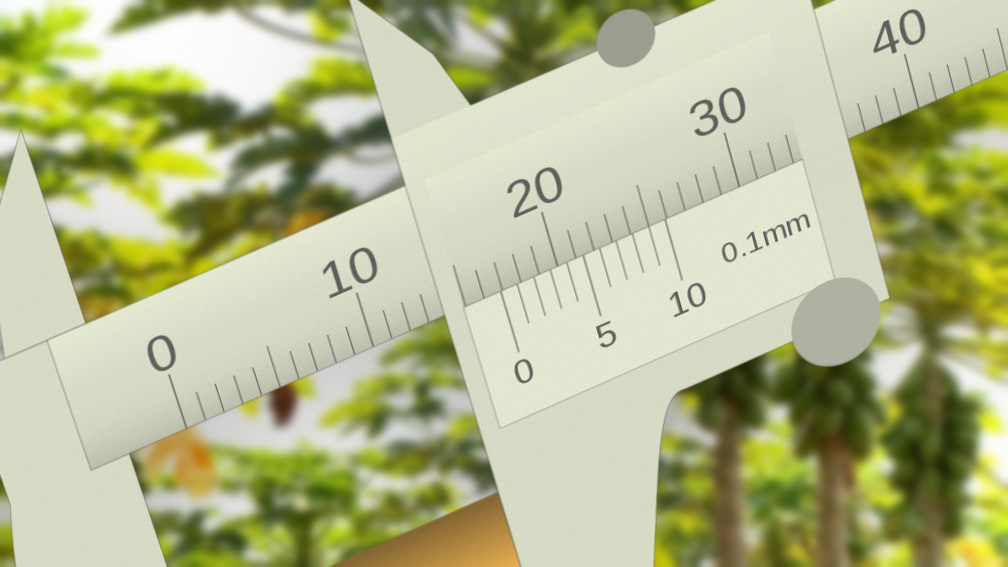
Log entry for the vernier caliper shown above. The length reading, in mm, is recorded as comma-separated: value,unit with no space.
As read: 16.9,mm
